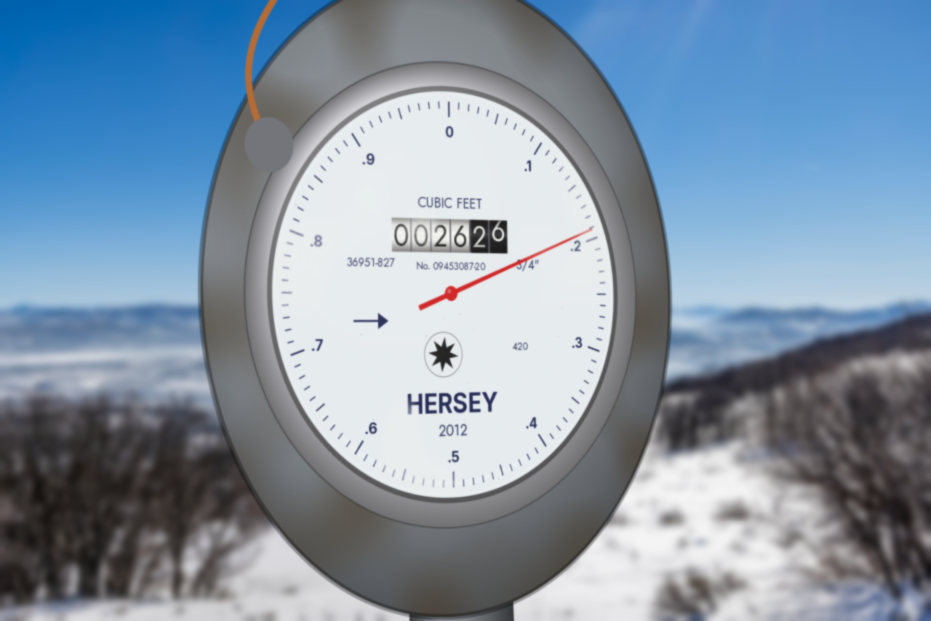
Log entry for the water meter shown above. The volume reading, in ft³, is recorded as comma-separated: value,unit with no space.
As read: 2626.19,ft³
